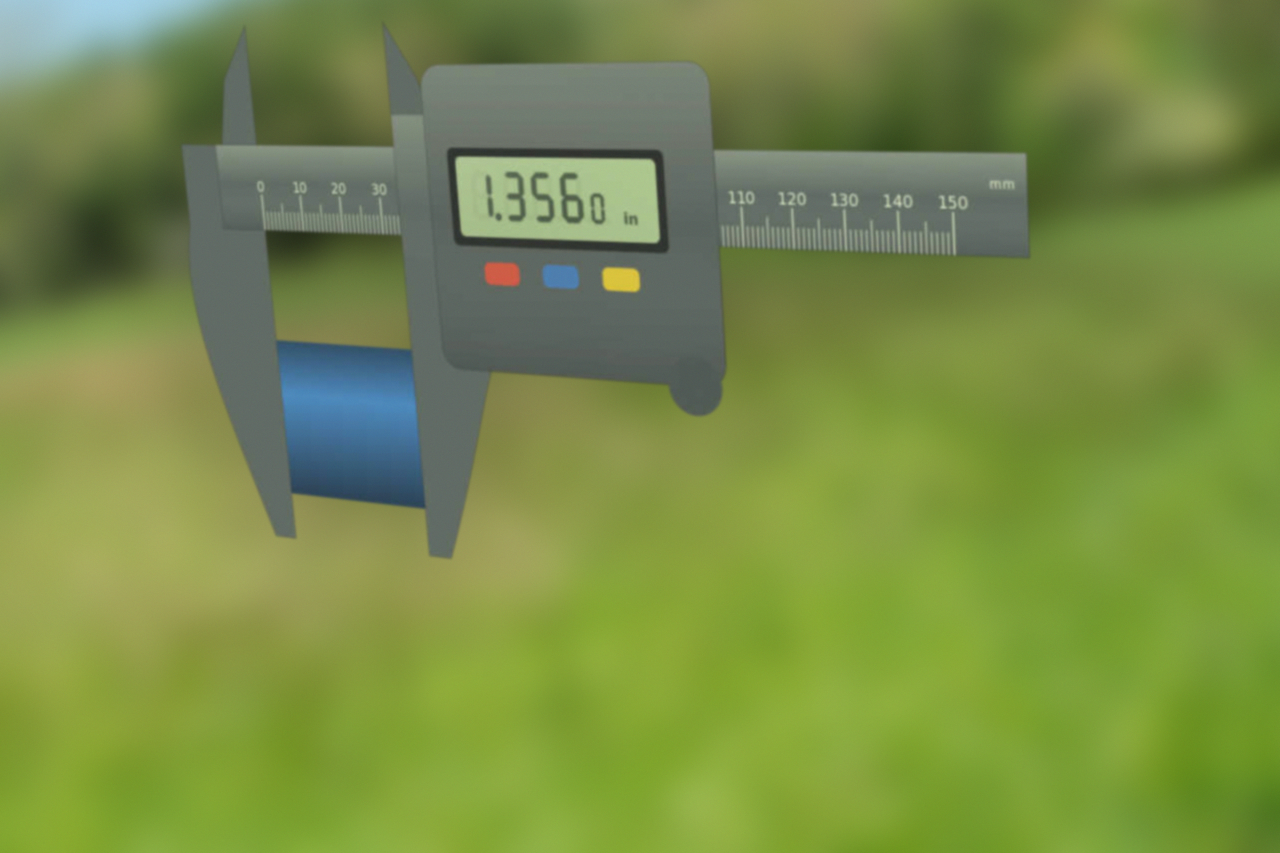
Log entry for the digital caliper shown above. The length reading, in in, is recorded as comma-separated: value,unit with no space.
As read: 1.3560,in
